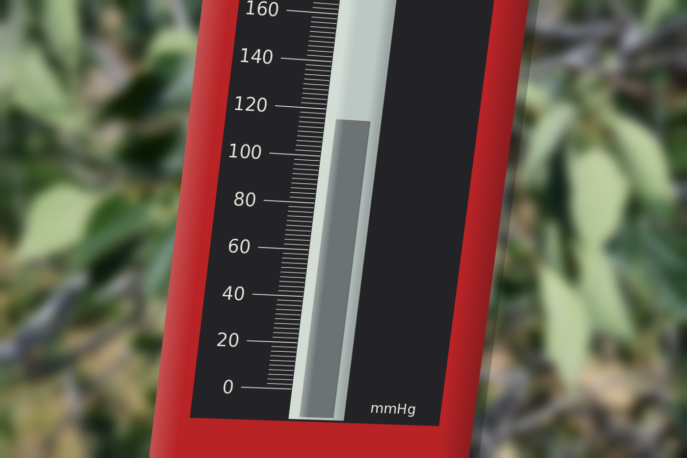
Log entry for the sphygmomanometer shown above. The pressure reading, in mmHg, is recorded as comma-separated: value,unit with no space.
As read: 116,mmHg
